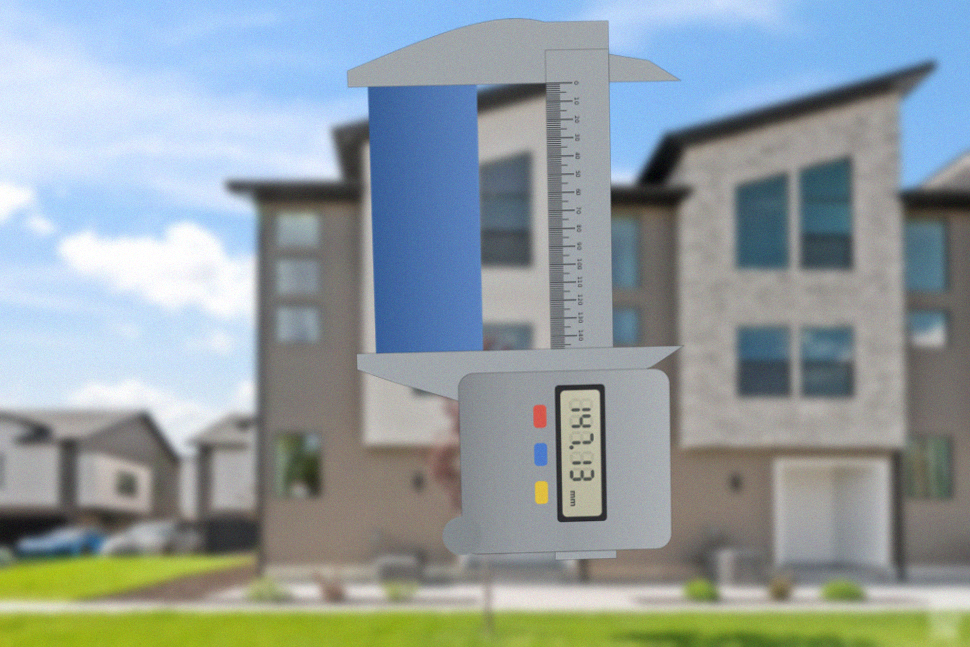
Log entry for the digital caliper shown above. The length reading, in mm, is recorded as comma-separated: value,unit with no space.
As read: 147.13,mm
